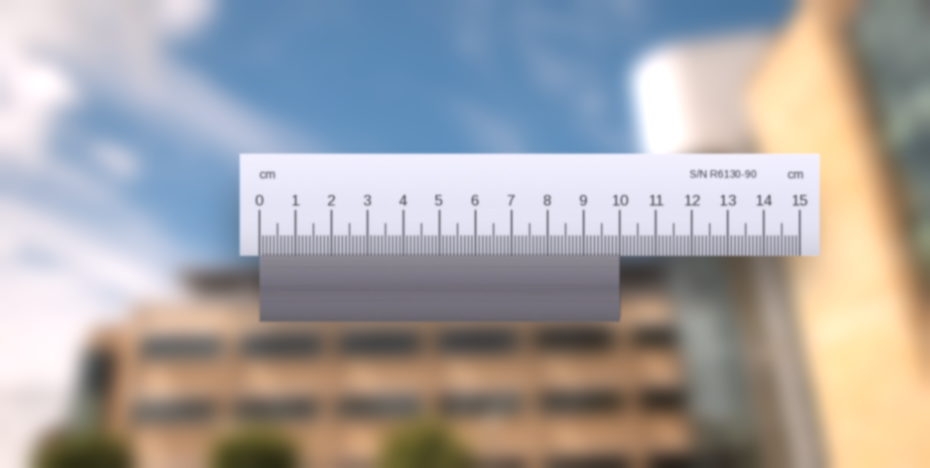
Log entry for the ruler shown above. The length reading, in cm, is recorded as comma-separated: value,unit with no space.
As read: 10,cm
